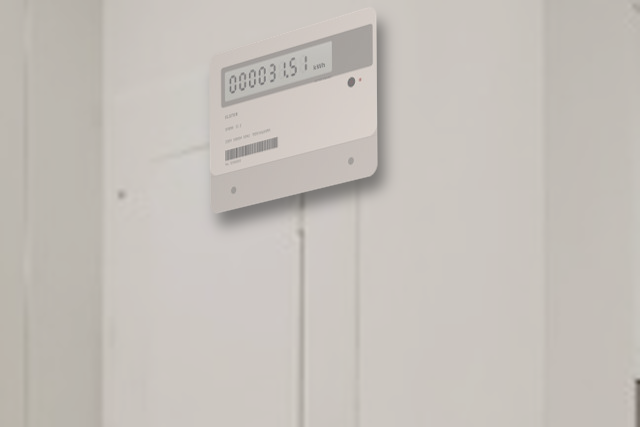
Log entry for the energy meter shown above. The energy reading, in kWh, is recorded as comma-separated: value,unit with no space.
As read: 31.51,kWh
